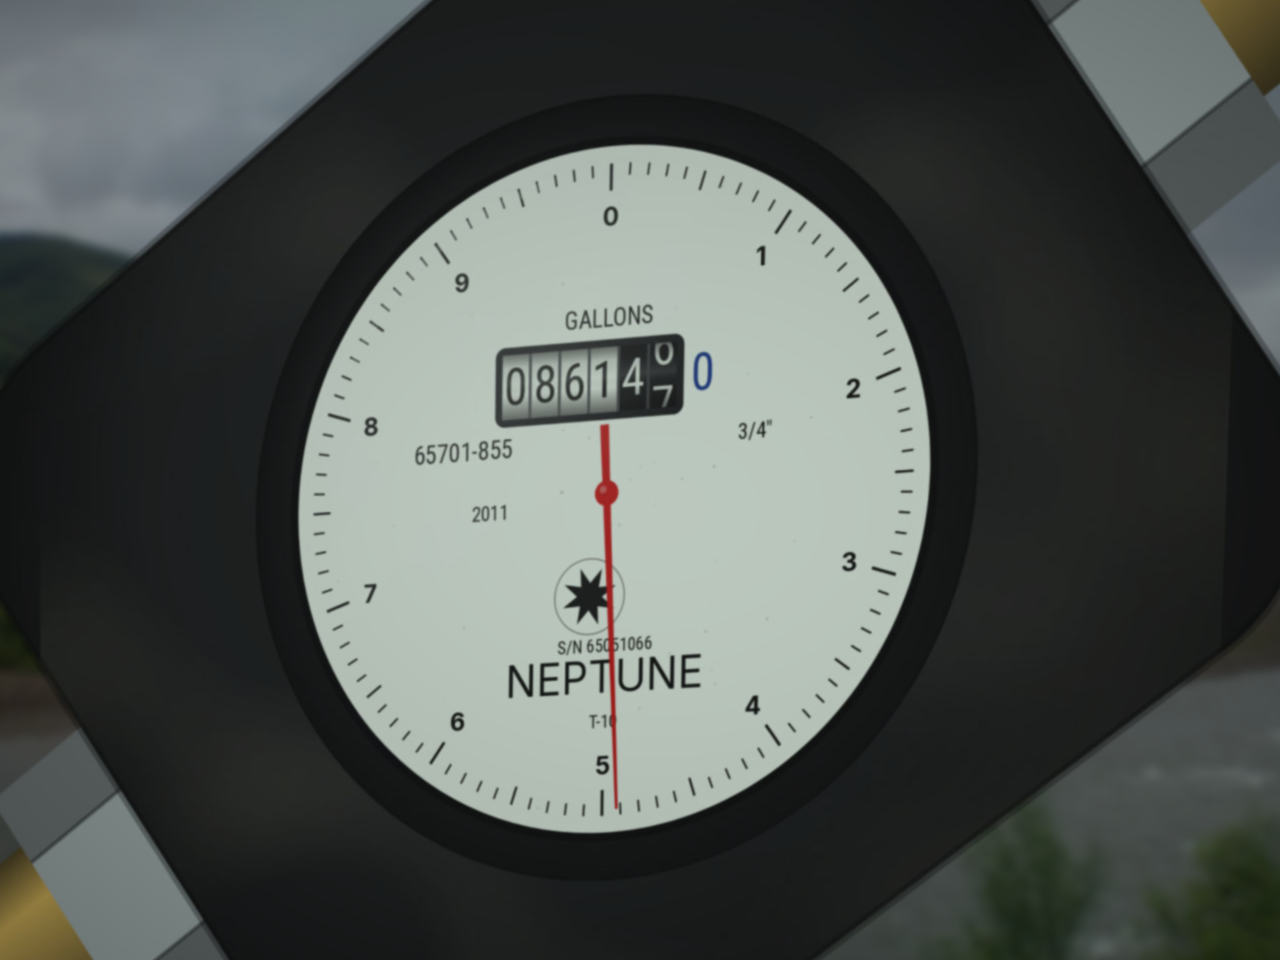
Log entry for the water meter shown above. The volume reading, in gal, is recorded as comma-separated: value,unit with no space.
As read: 861464.9,gal
